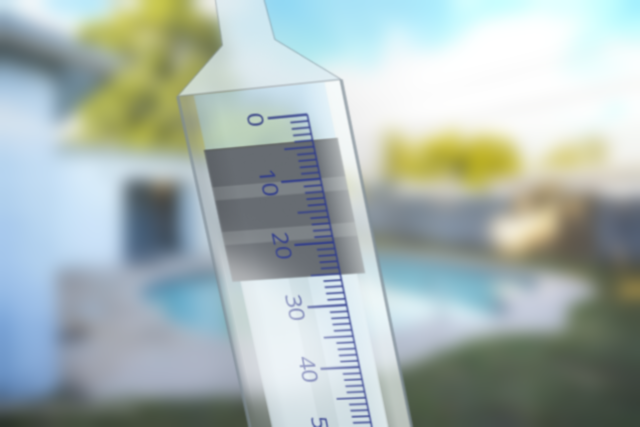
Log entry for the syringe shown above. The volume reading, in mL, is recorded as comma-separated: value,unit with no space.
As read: 4,mL
